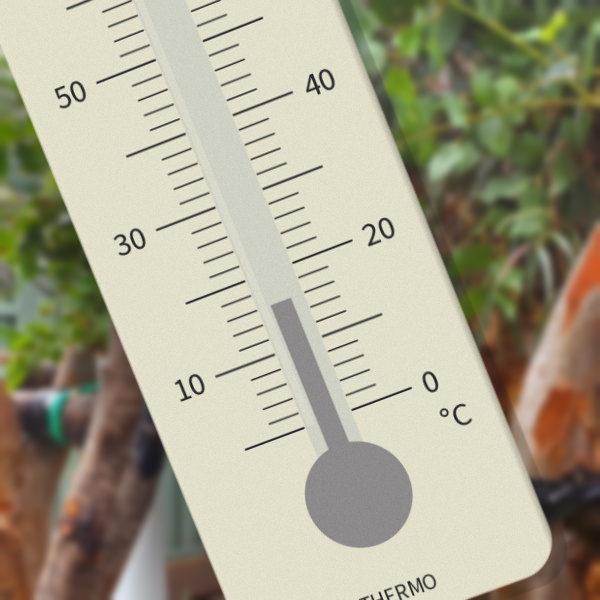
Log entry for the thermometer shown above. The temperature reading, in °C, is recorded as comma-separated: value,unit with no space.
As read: 16,°C
